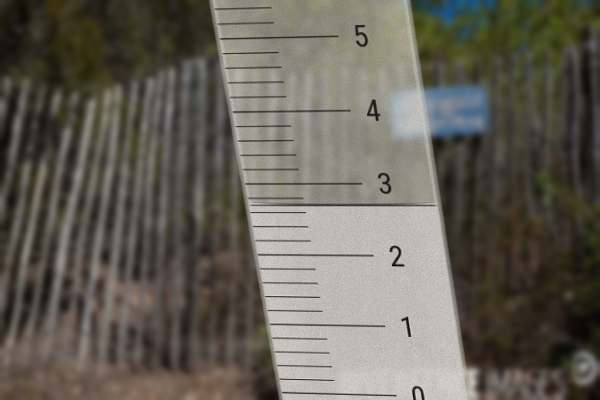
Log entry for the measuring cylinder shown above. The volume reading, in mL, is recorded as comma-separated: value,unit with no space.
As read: 2.7,mL
